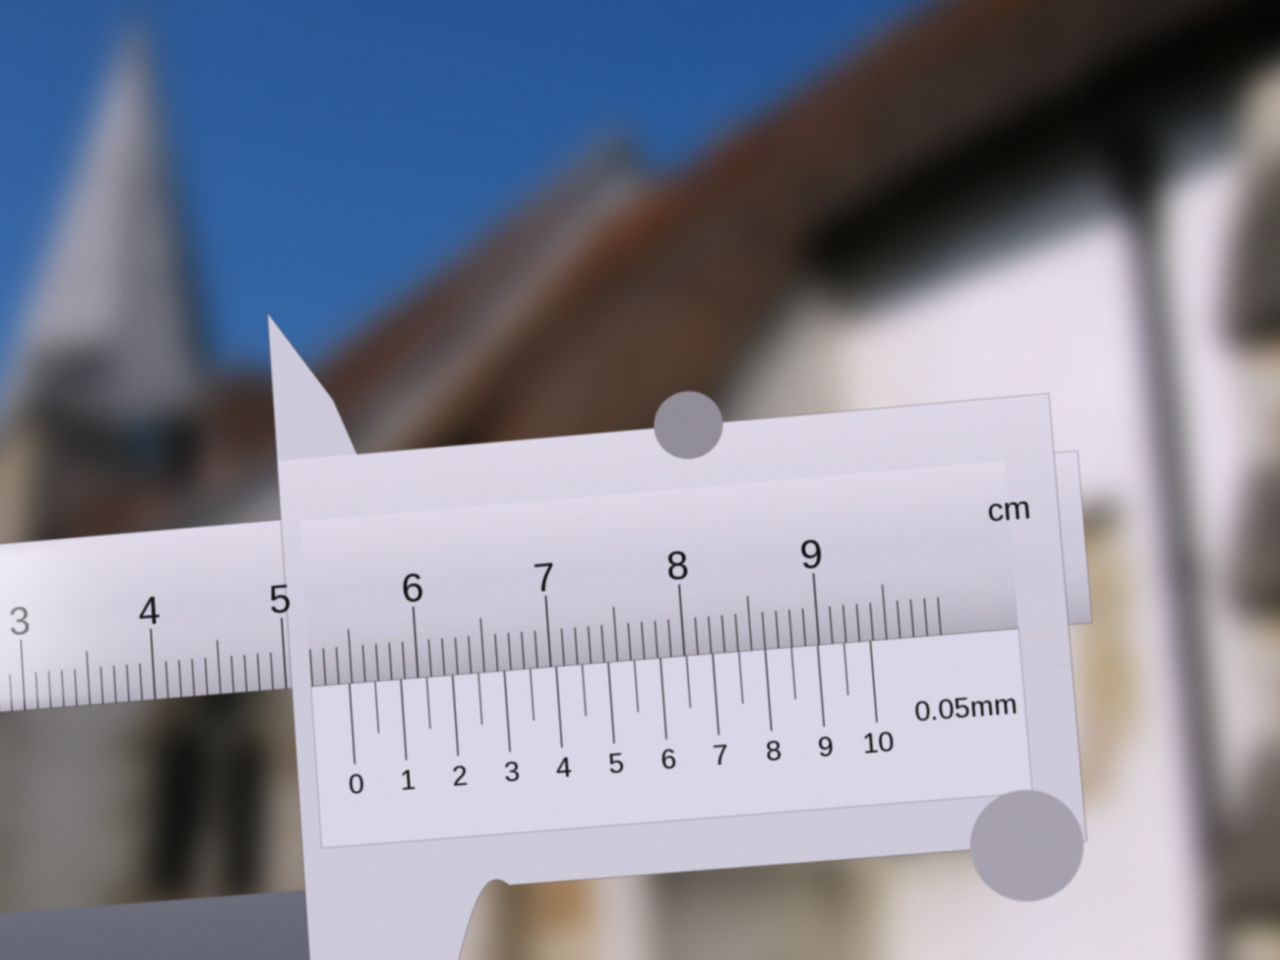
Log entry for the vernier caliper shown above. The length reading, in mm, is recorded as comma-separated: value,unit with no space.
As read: 54.8,mm
